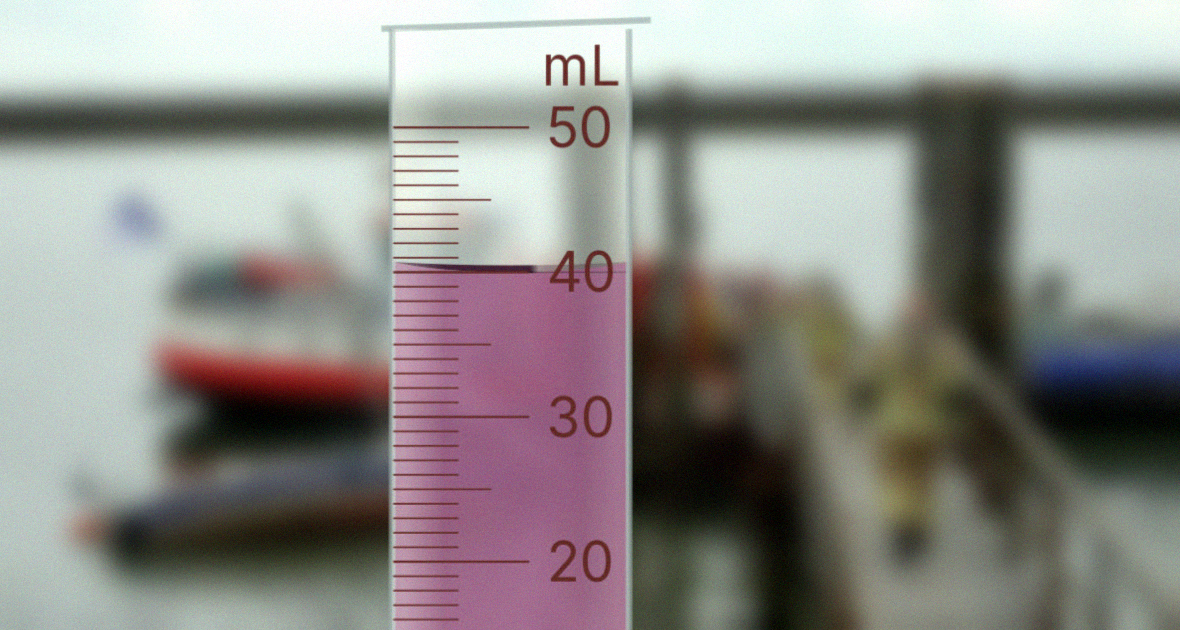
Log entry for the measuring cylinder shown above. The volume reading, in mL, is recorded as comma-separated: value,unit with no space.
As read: 40,mL
